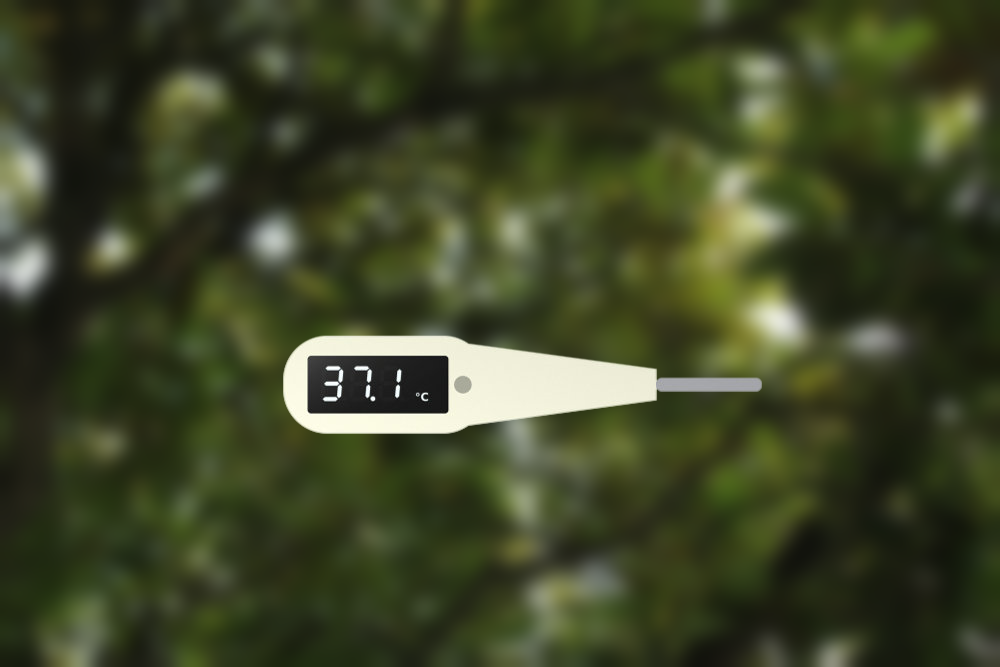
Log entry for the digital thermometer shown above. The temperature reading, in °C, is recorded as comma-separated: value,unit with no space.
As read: 37.1,°C
